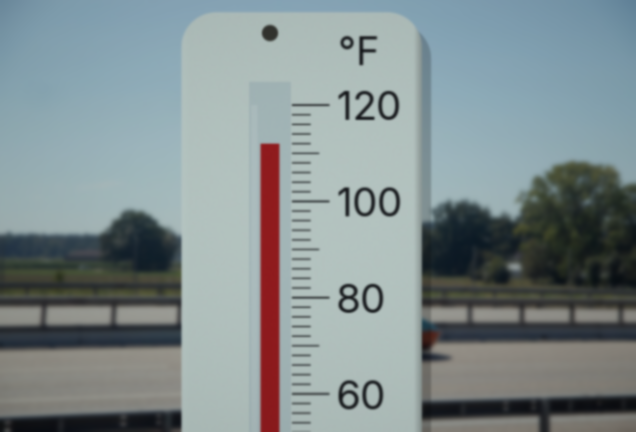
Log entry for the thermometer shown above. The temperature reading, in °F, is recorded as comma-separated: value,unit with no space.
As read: 112,°F
